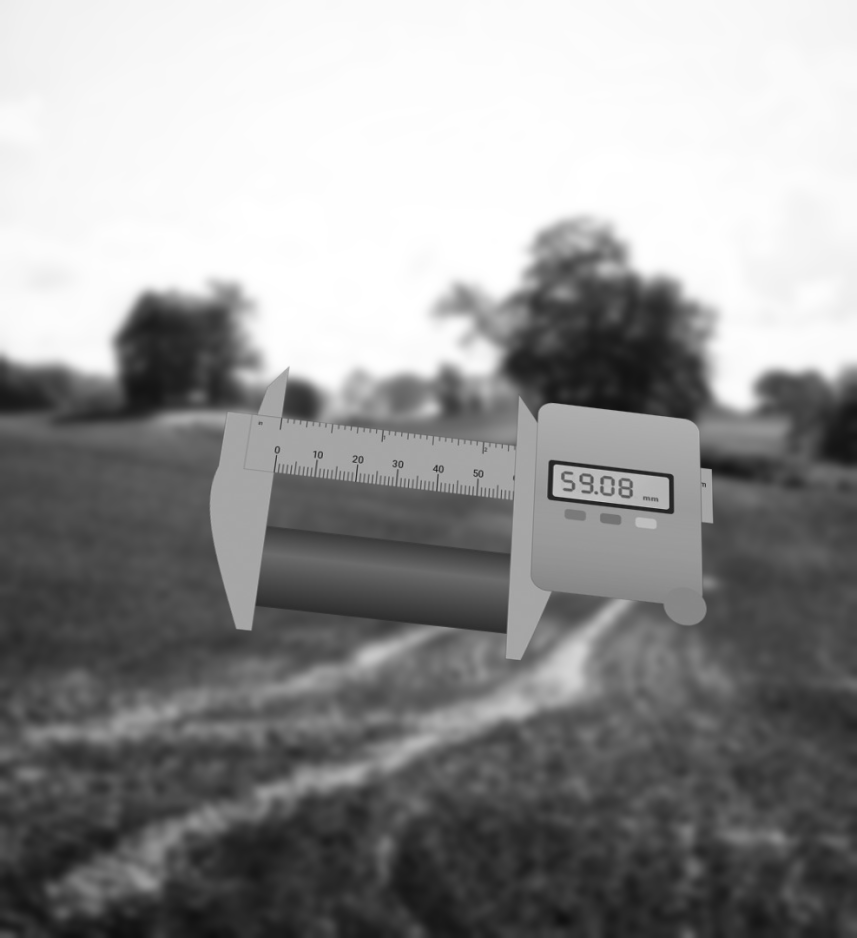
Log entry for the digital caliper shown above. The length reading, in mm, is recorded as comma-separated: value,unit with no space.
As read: 59.08,mm
